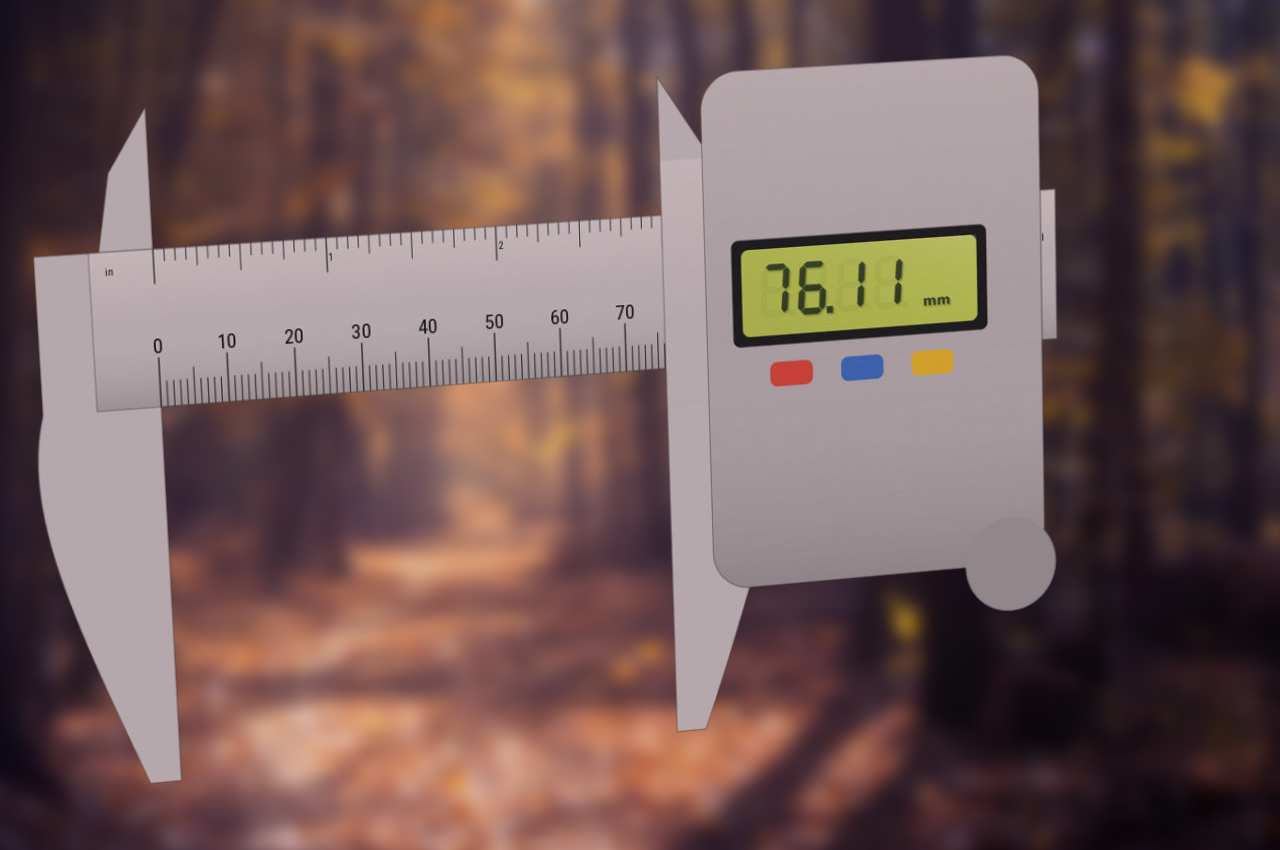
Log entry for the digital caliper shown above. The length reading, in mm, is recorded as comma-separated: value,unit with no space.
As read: 76.11,mm
